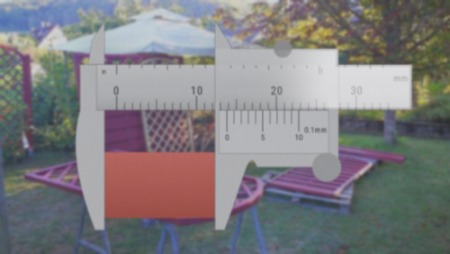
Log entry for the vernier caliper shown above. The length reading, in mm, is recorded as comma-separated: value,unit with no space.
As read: 13.8,mm
